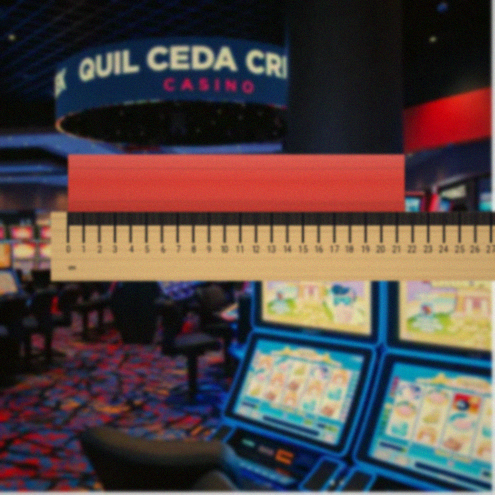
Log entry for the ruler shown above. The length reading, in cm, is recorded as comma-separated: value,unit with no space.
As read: 21.5,cm
